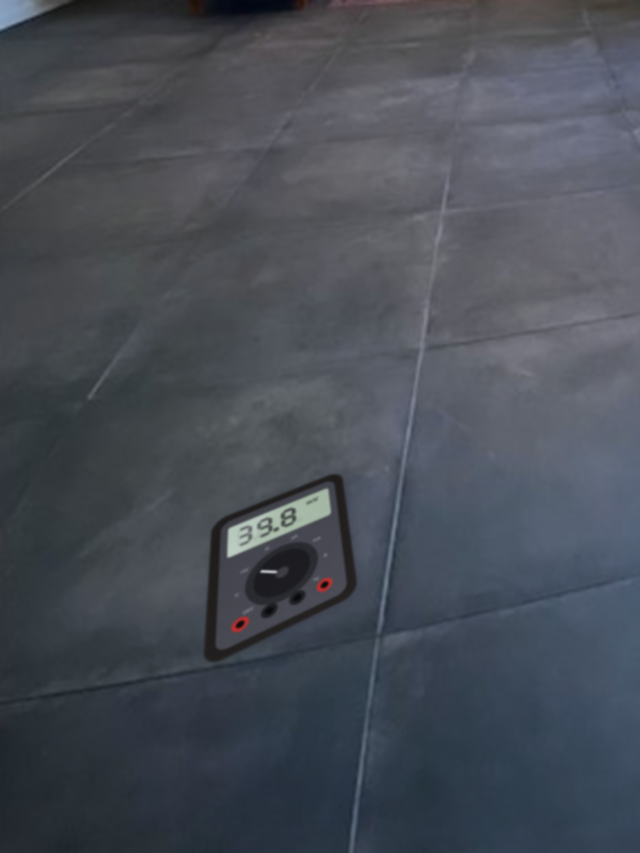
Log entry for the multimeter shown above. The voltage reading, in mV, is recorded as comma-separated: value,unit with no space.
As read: 39.8,mV
